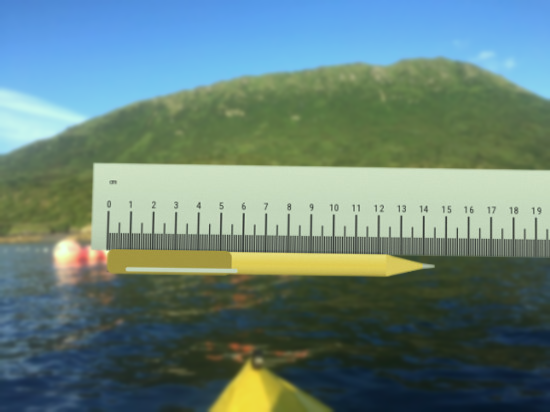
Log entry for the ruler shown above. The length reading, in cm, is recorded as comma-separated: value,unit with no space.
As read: 14.5,cm
